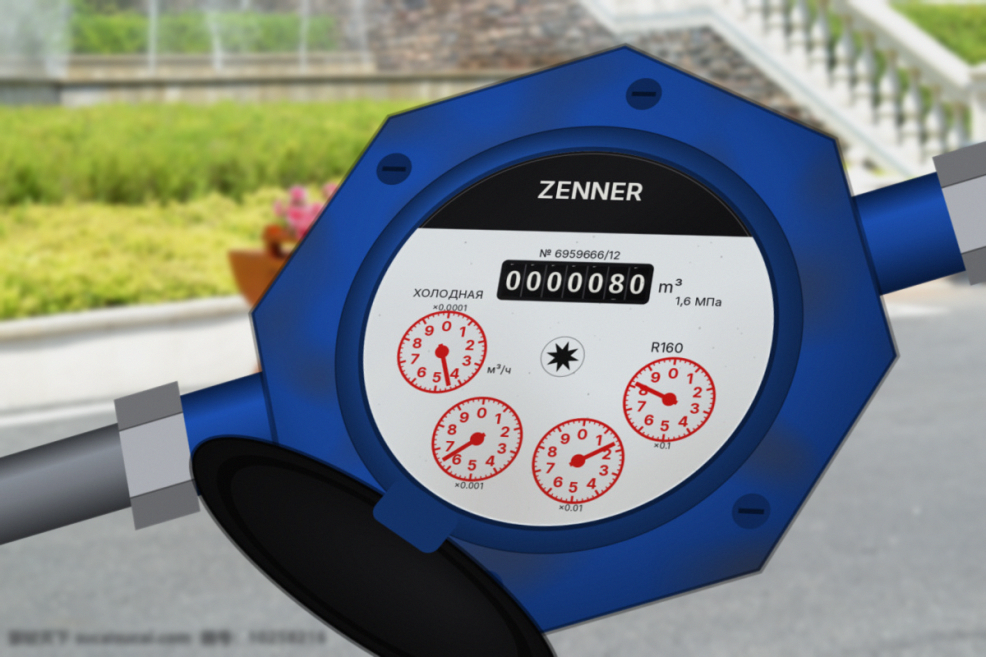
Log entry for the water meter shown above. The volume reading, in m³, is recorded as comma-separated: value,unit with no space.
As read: 80.8164,m³
